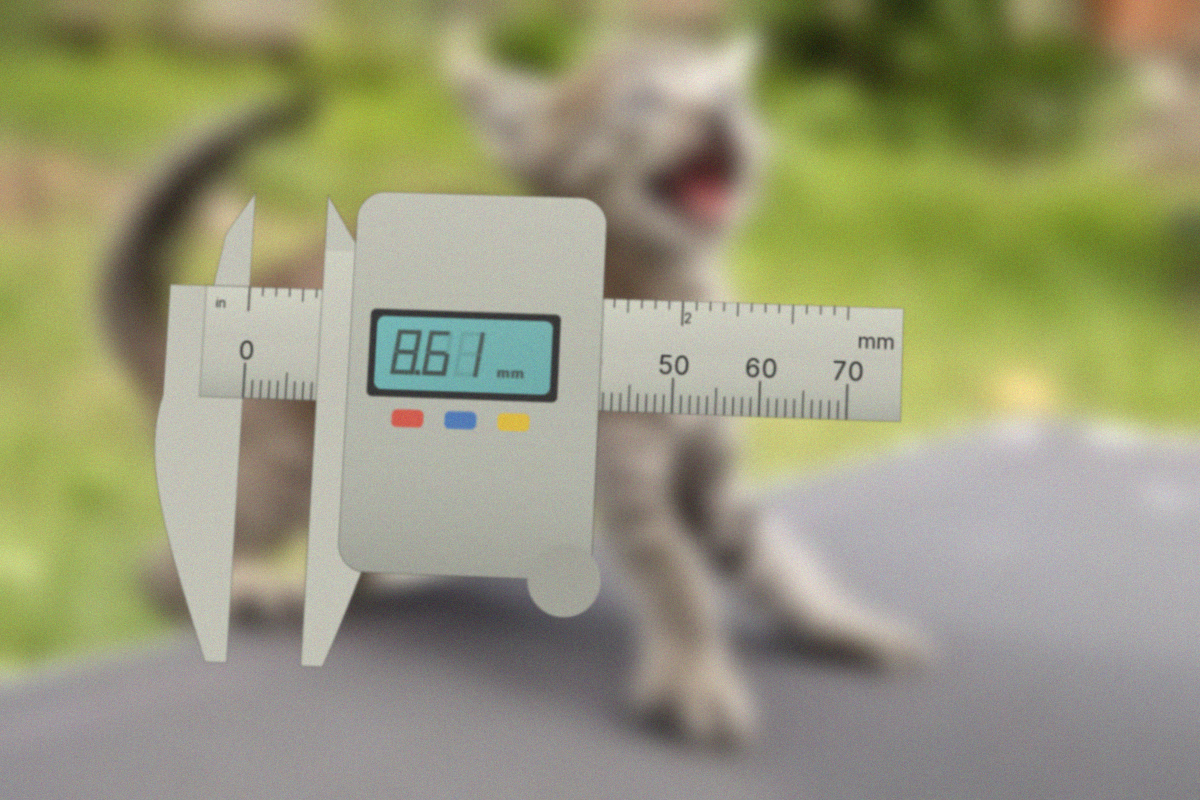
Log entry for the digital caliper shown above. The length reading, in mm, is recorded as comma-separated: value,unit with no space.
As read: 8.61,mm
